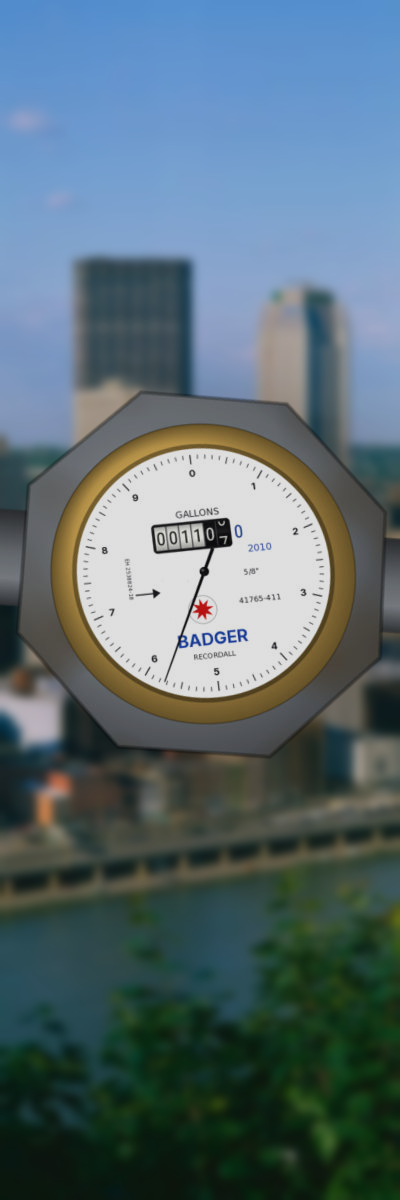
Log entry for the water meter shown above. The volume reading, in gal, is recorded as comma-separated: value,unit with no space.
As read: 11065.7,gal
